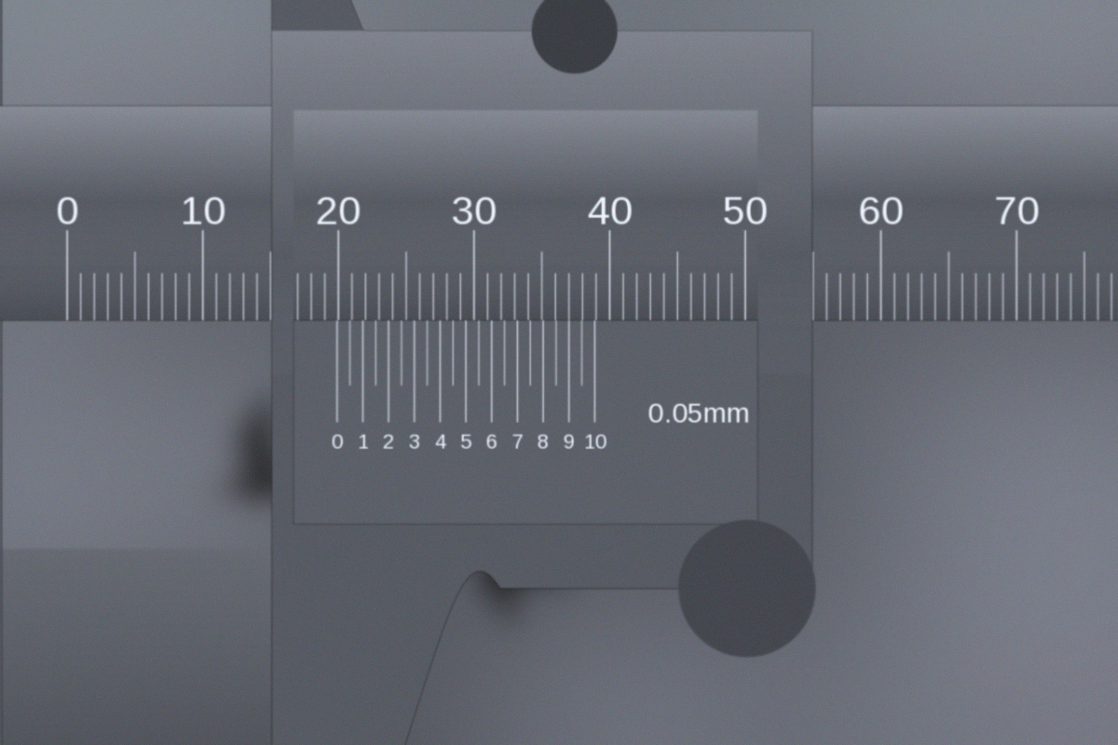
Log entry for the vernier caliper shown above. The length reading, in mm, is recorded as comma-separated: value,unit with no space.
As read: 19.9,mm
